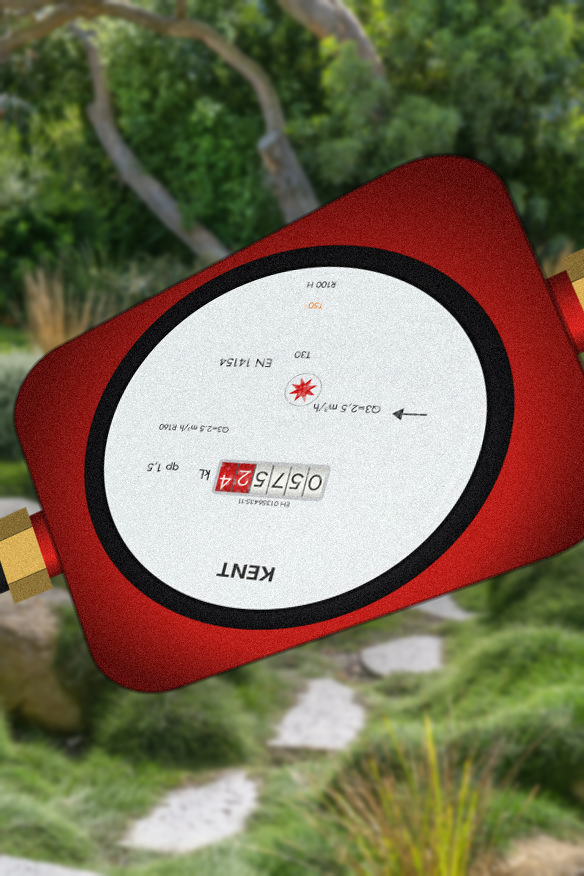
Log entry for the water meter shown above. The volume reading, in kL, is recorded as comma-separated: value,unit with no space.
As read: 575.24,kL
